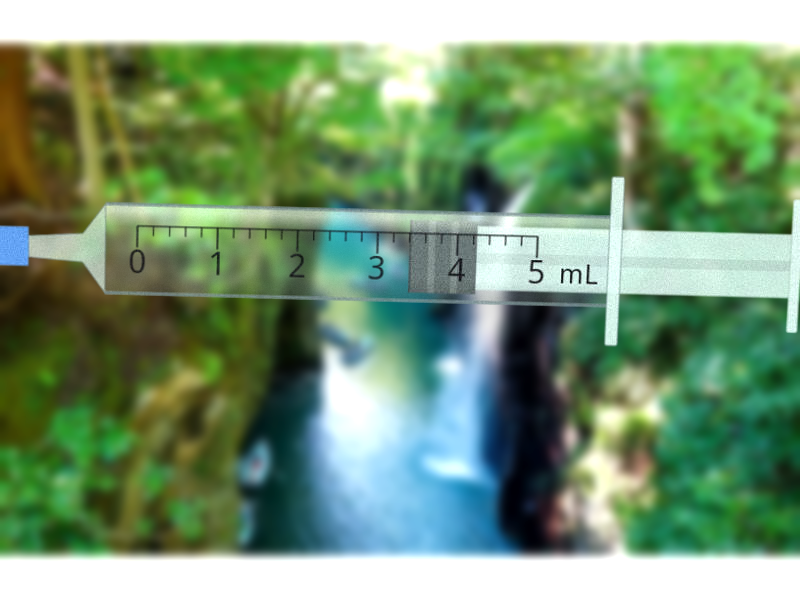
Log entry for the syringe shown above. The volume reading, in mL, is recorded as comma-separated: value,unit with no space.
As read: 3.4,mL
